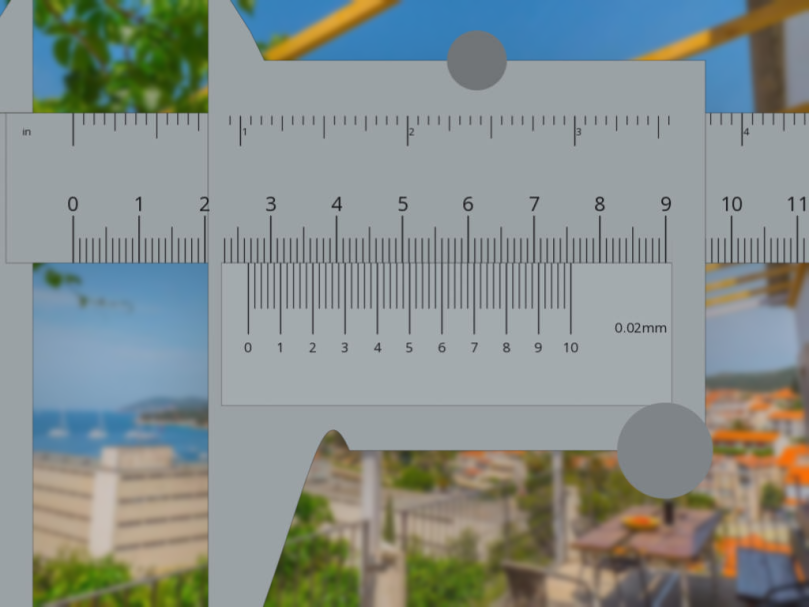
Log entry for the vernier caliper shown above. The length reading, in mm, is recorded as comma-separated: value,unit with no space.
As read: 26.6,mm
